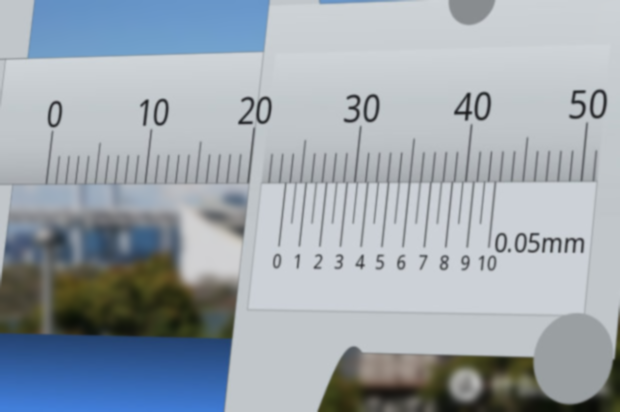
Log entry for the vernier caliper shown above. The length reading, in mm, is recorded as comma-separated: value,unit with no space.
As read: 23.6,mm
